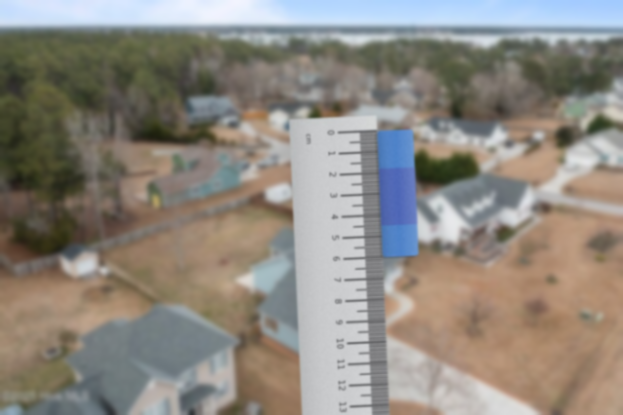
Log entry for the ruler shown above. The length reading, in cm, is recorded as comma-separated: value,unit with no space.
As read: 6,cm
